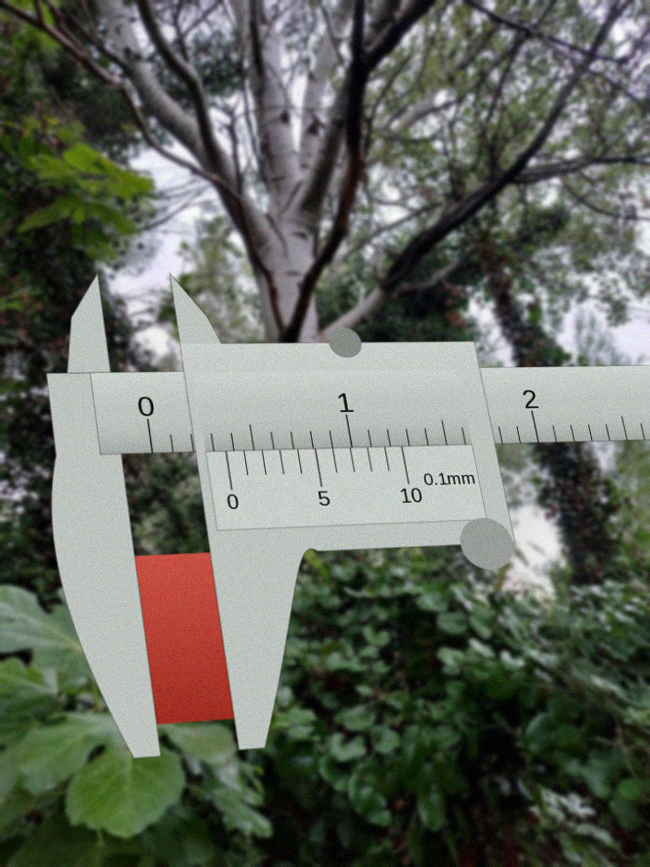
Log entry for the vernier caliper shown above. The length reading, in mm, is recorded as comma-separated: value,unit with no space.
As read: 3.6,mm
